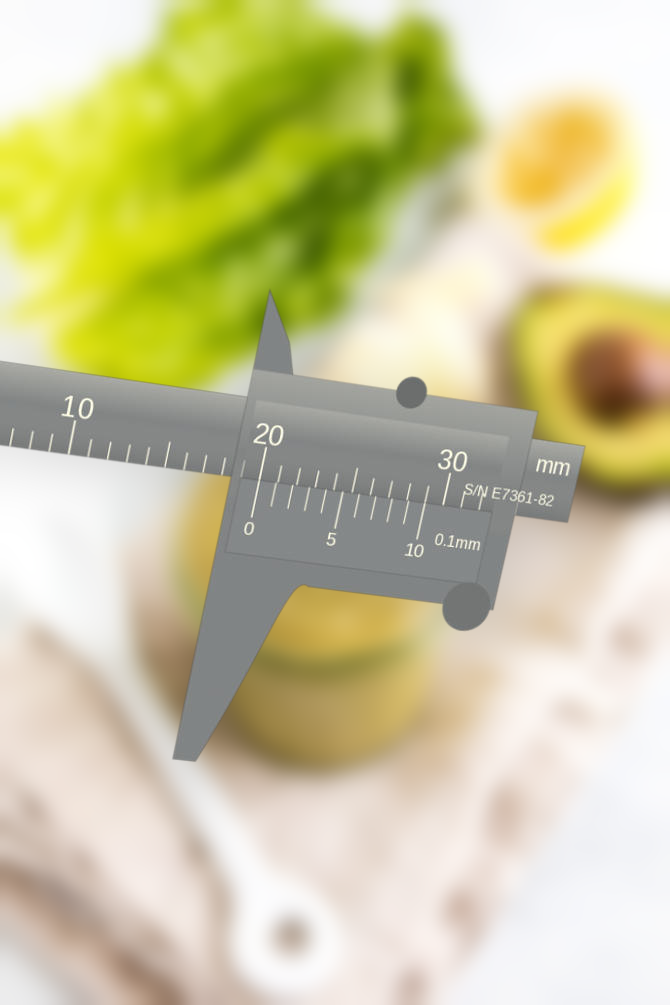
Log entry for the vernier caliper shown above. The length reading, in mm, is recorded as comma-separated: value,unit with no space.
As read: 20.0,mm
